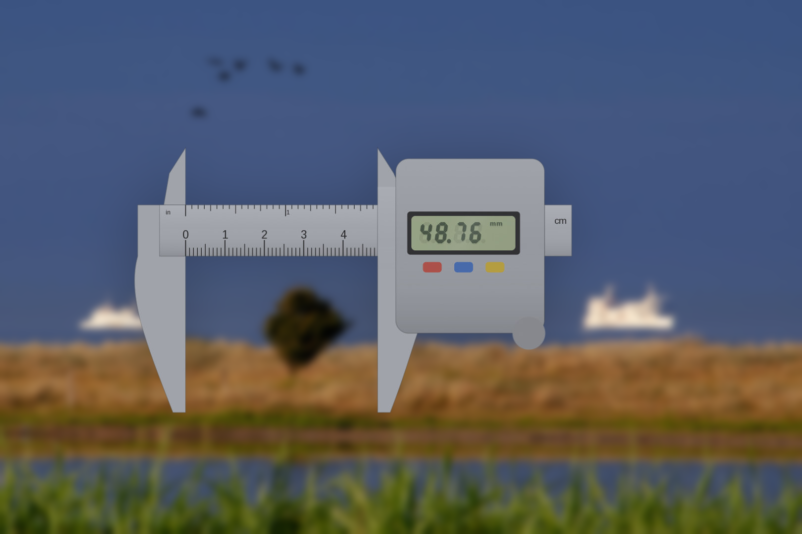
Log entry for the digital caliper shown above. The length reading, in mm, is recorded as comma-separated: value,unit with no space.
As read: 48.76,mm
